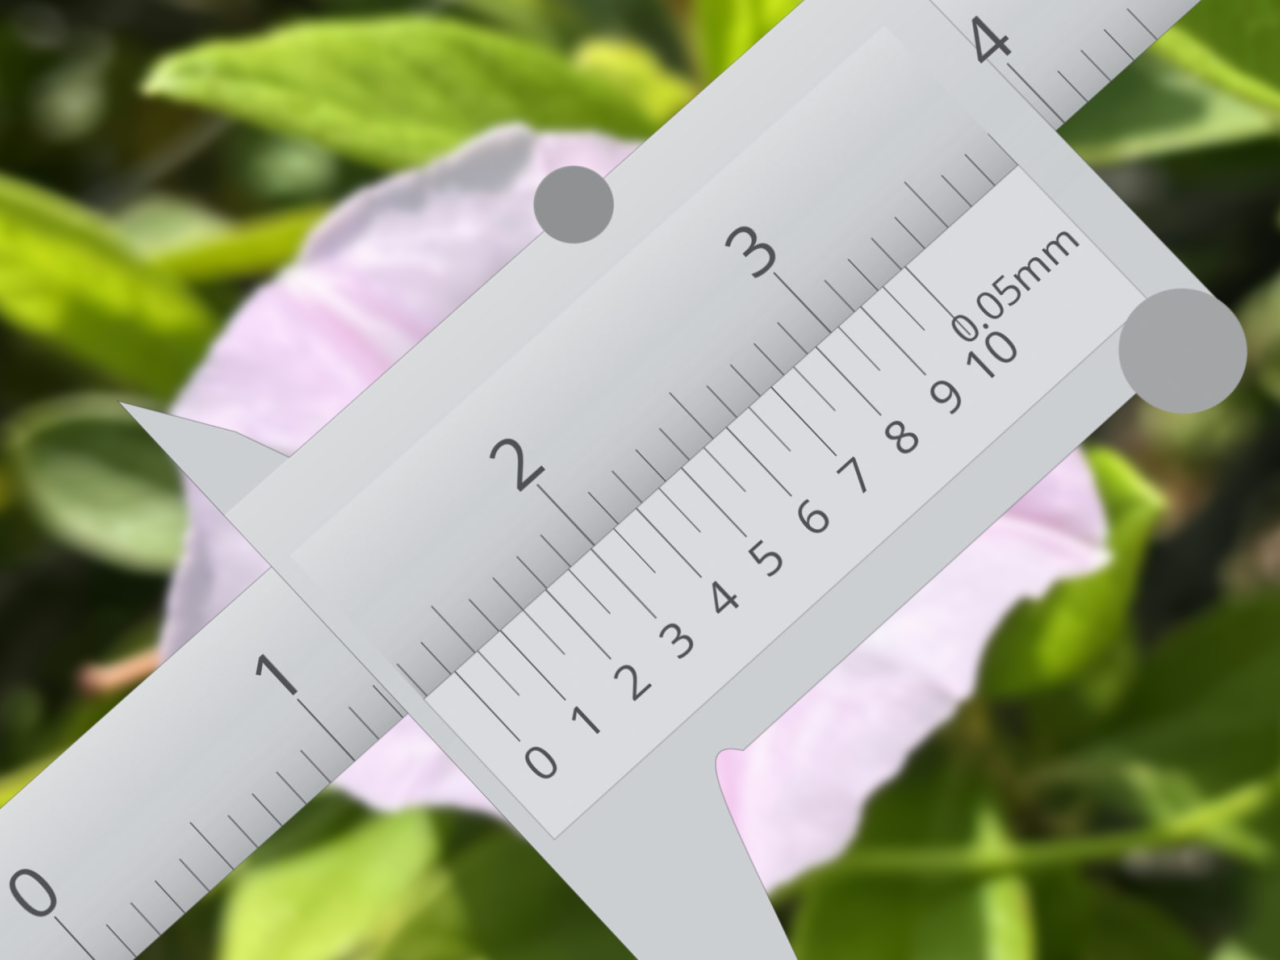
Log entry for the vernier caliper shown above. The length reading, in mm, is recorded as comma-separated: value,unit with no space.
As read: 14.15,mm
